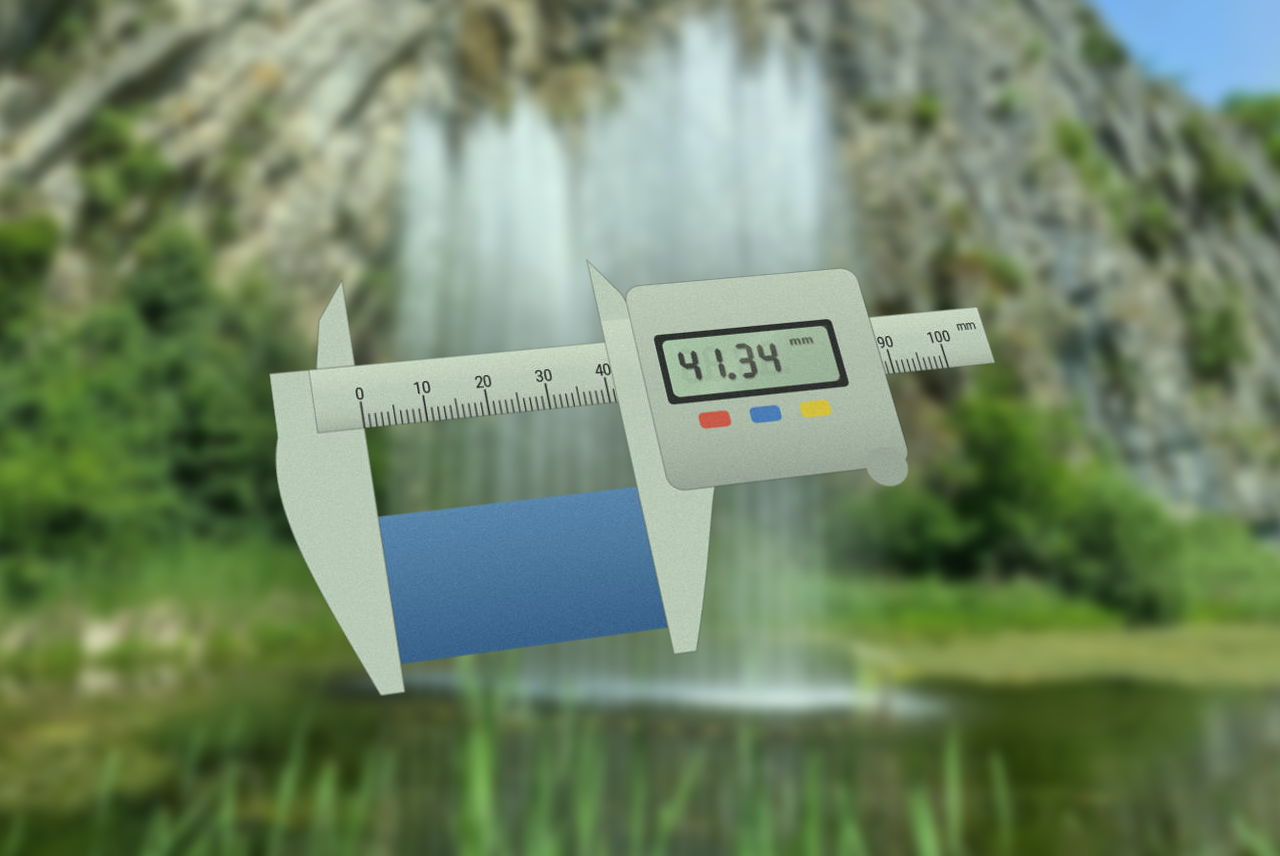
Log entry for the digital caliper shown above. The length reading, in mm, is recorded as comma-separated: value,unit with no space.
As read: 41.34,mm
